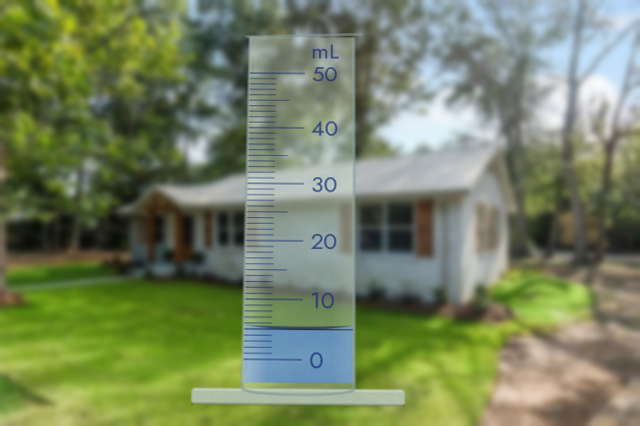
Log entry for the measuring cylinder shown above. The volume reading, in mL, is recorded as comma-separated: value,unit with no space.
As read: 5,mL
